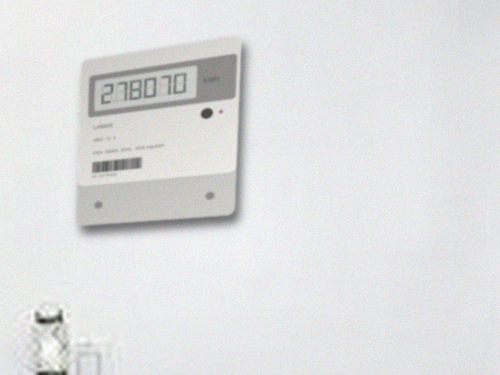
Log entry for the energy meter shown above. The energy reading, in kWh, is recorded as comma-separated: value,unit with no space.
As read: 278070,kWh
